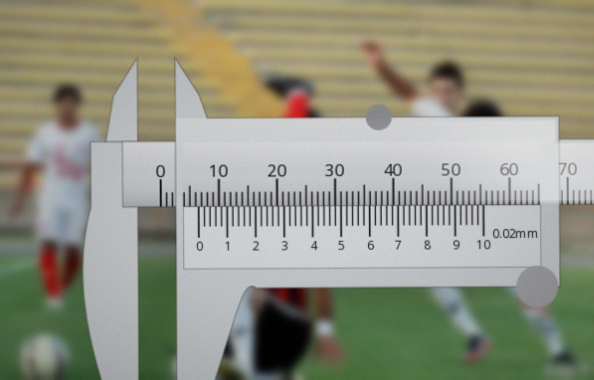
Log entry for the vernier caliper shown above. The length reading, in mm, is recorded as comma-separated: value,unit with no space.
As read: 6.5,mm
